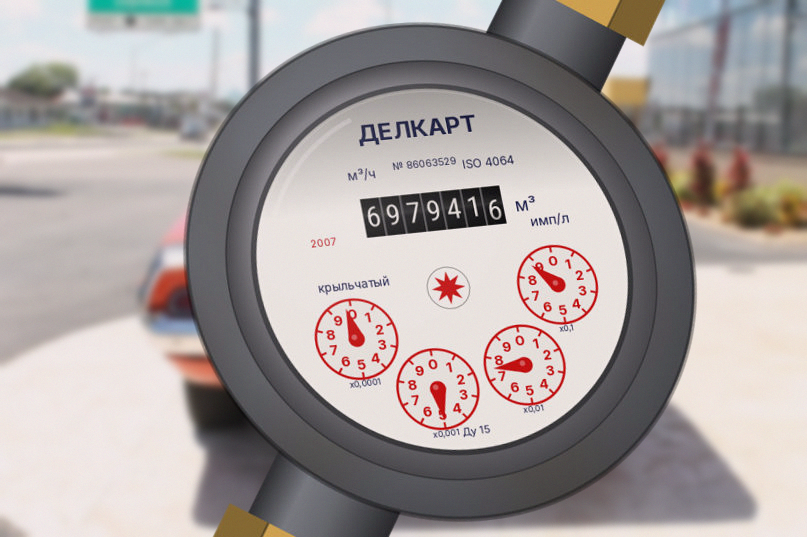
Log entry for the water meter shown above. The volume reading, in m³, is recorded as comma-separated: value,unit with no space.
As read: 6979415.8749,m³
